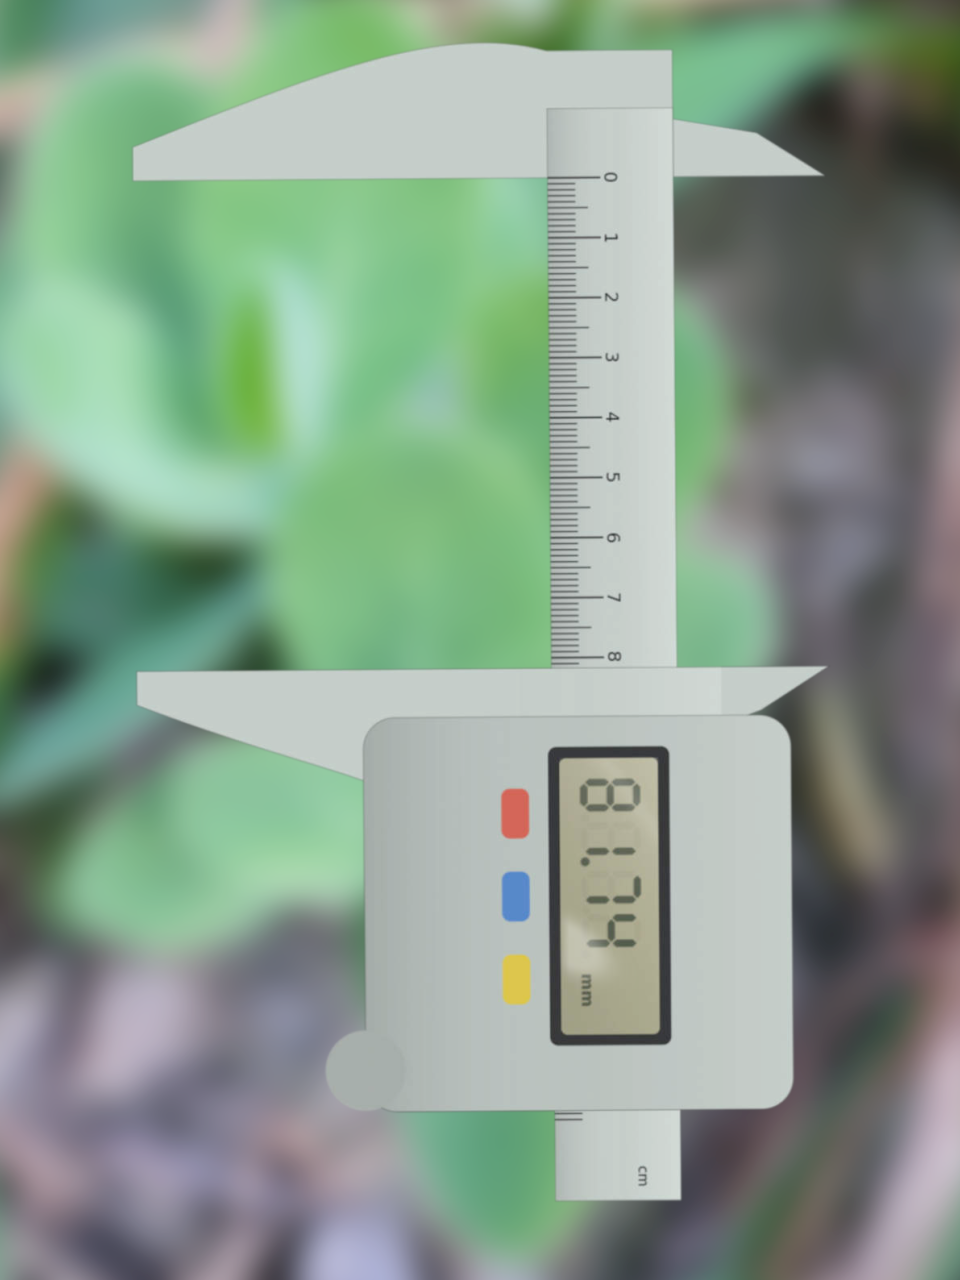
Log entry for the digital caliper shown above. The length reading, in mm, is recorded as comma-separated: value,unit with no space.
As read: 81.74,mm
